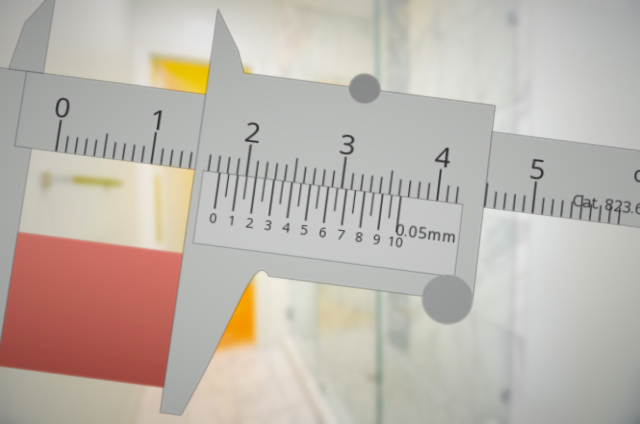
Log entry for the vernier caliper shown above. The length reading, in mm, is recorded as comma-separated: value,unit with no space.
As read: 17.2,mm
